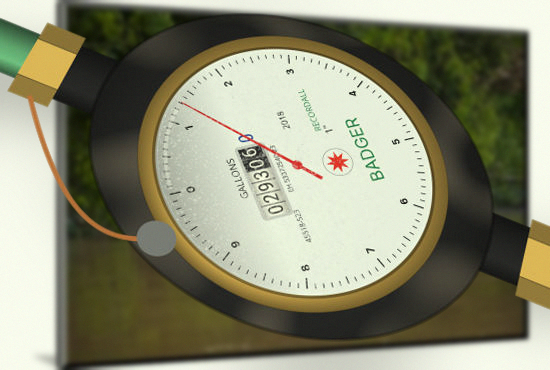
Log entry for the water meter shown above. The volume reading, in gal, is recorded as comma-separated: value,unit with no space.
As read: 293061.3,gal
